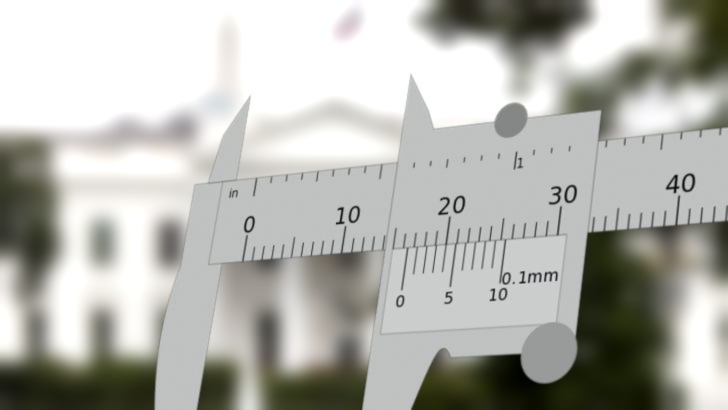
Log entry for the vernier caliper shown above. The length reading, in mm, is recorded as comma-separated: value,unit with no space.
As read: 16.4,mm
